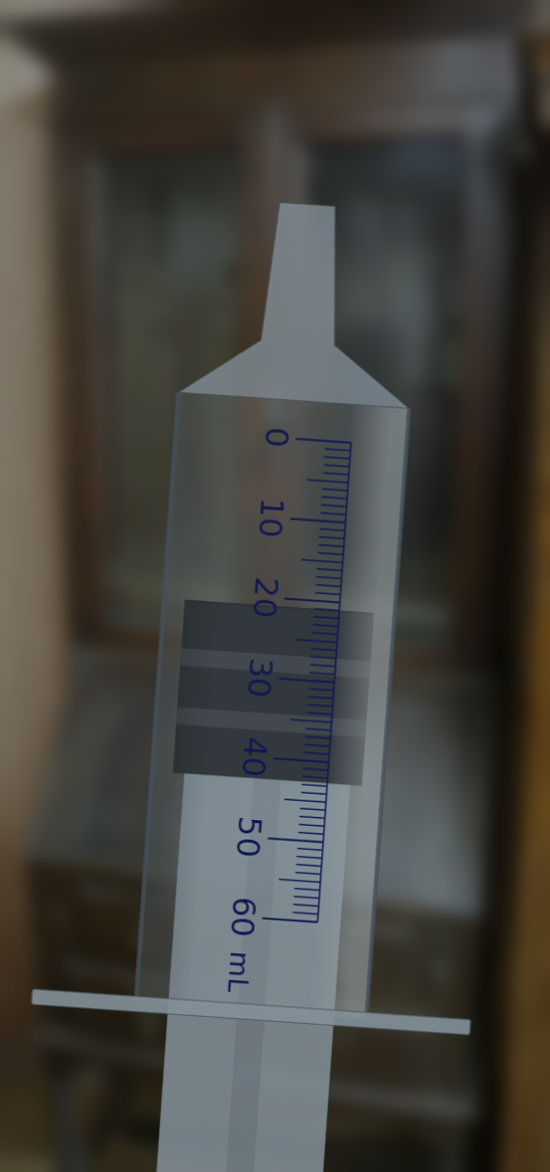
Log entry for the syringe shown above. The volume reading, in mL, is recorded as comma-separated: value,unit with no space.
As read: 21,mL
